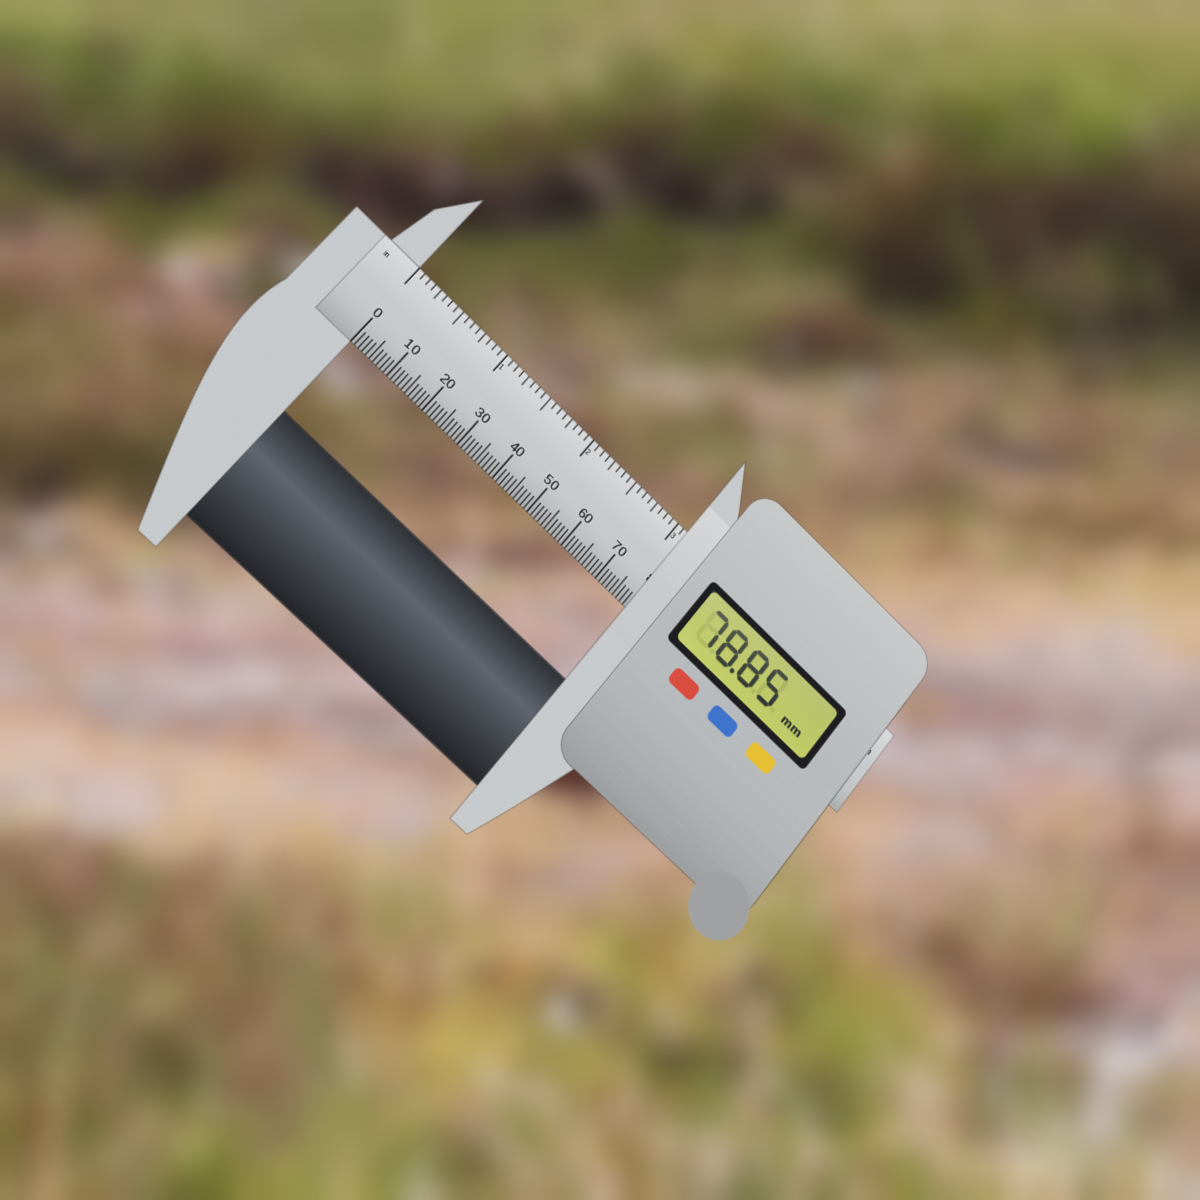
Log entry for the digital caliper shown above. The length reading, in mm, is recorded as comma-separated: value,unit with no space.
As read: 78.85,mm
